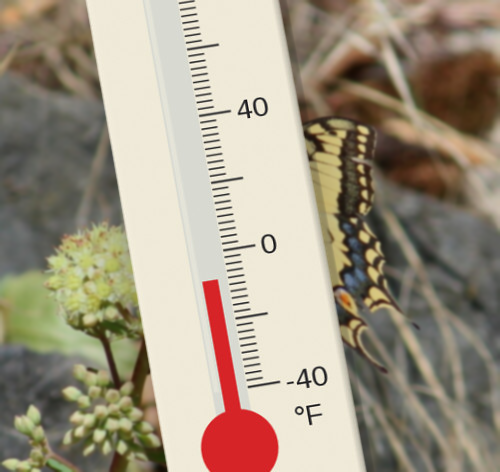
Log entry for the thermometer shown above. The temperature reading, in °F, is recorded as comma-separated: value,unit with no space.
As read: -8,°F
